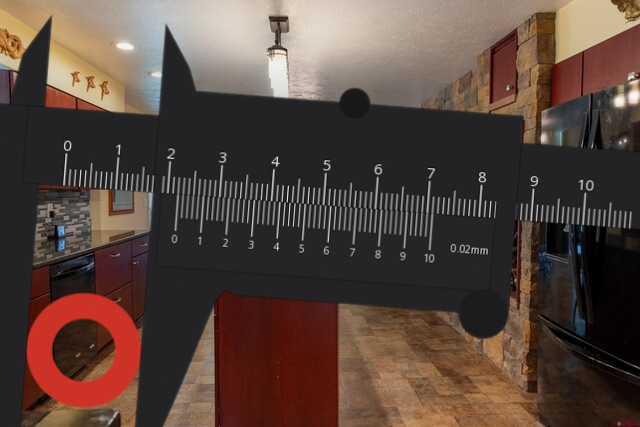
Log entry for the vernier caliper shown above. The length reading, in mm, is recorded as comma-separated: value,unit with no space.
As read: 22.0,mm
